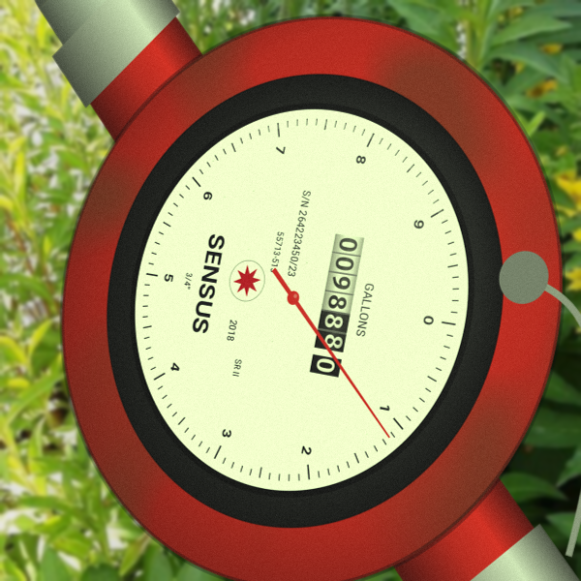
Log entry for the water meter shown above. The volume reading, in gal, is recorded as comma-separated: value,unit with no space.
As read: 98881.1,gal
